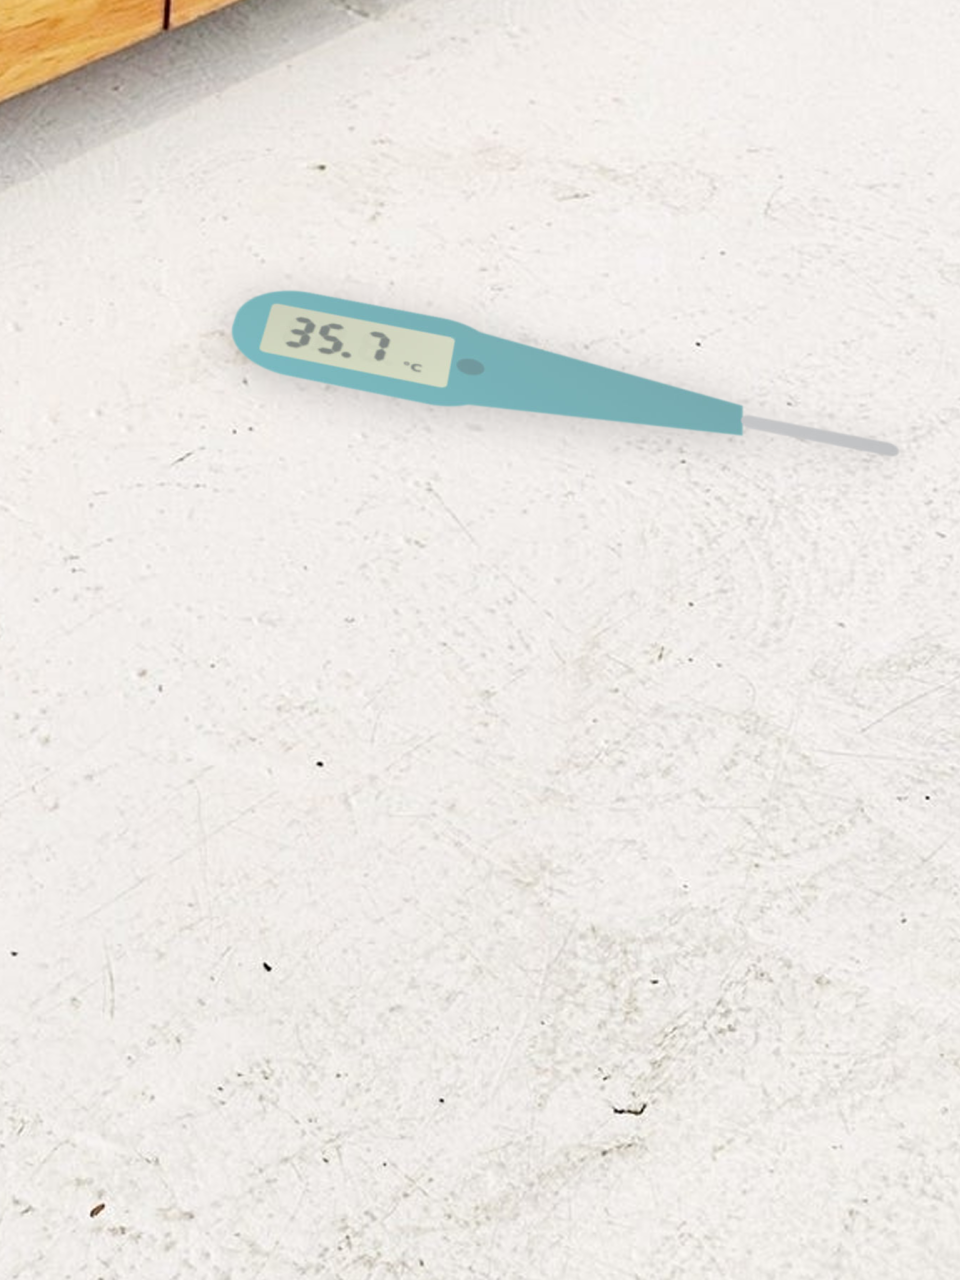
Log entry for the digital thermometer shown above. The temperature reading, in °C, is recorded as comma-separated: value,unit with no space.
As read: 35.7,°C
